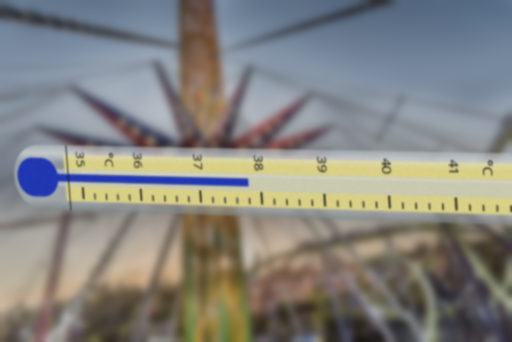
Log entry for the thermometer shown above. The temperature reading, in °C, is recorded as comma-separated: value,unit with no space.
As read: 37.8,°C
